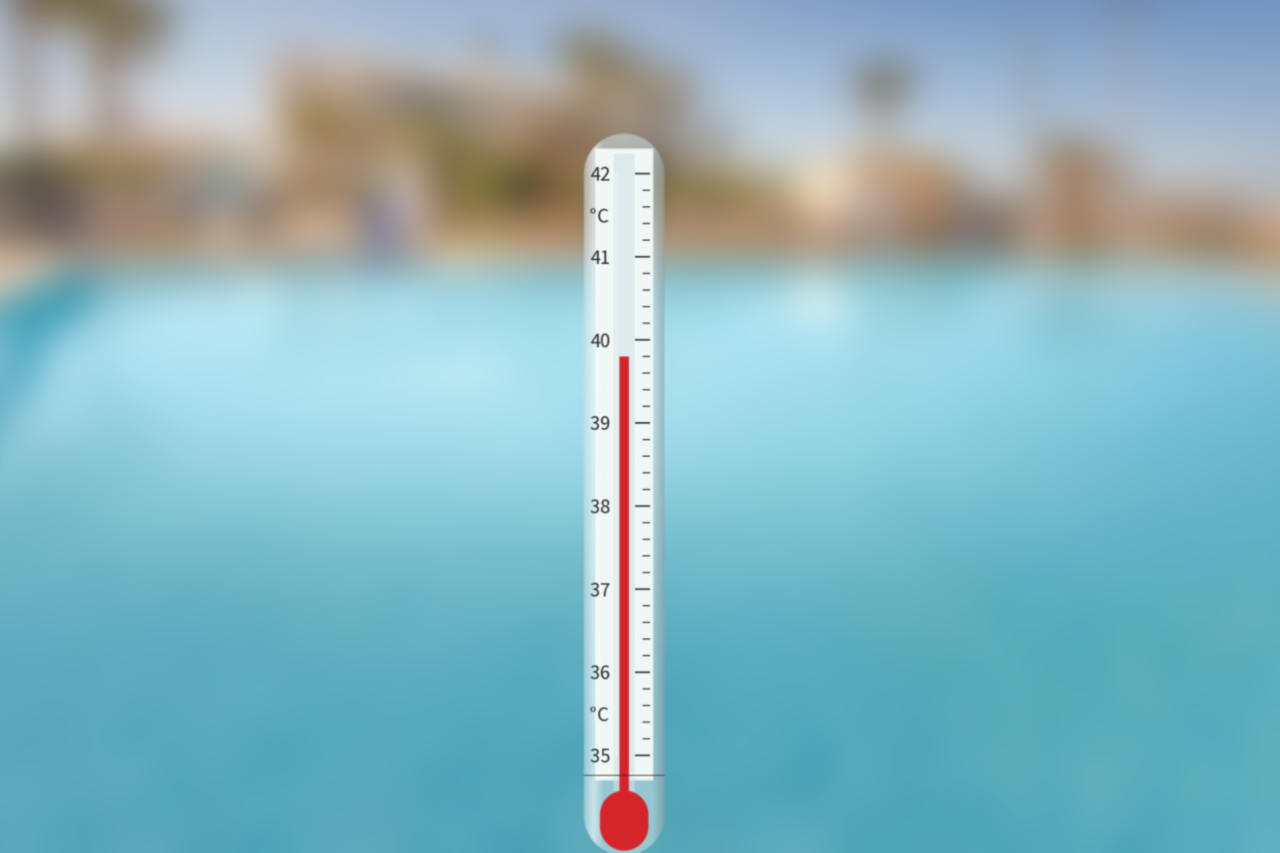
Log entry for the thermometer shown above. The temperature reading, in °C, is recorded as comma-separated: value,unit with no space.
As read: 39.8,°C
